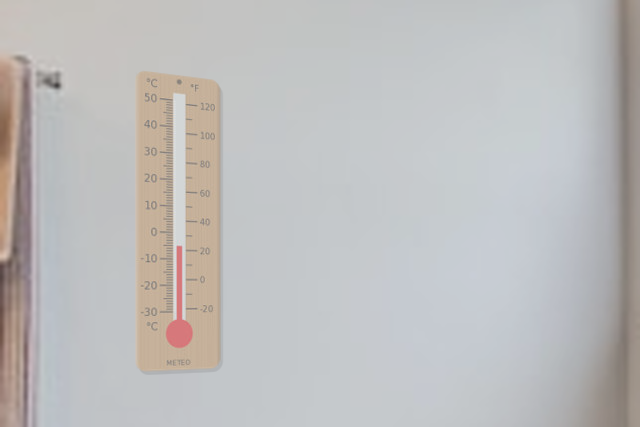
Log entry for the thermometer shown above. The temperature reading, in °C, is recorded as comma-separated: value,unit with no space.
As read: -5,°C
